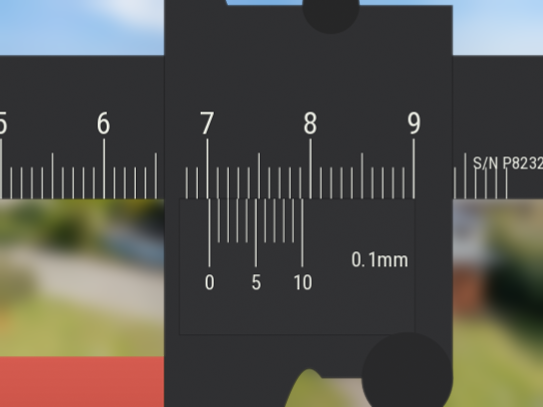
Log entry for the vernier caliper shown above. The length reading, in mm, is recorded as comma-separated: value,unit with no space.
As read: 70.2,mm
